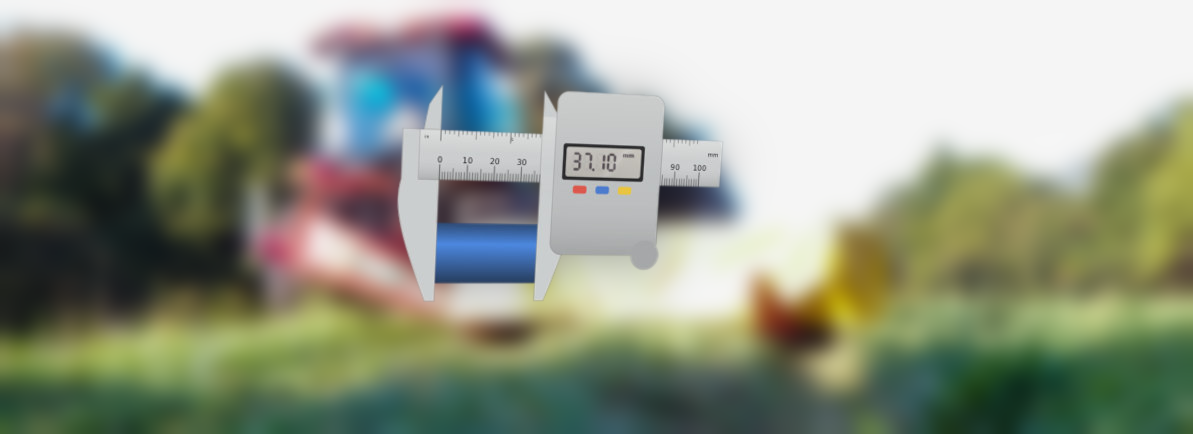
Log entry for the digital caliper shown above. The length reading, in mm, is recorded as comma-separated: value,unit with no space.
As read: 37.10,mm
